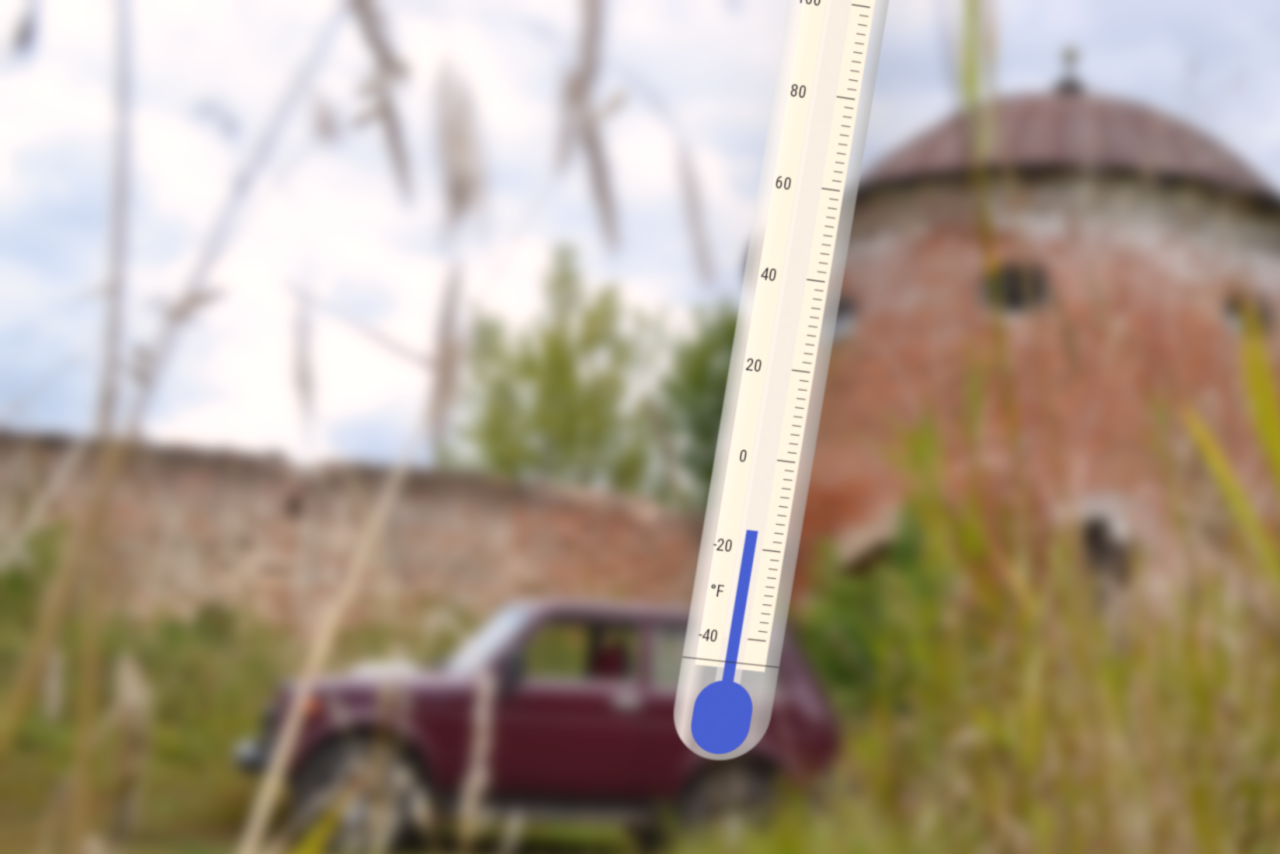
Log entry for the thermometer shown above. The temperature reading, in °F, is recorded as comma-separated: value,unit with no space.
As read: -16,°F
